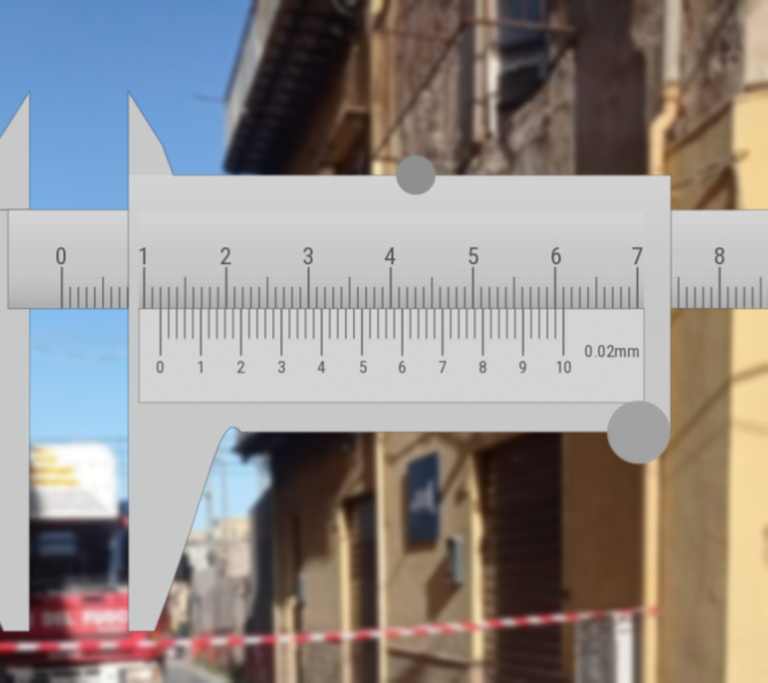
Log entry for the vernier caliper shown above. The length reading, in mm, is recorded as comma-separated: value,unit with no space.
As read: 12.0,mm
